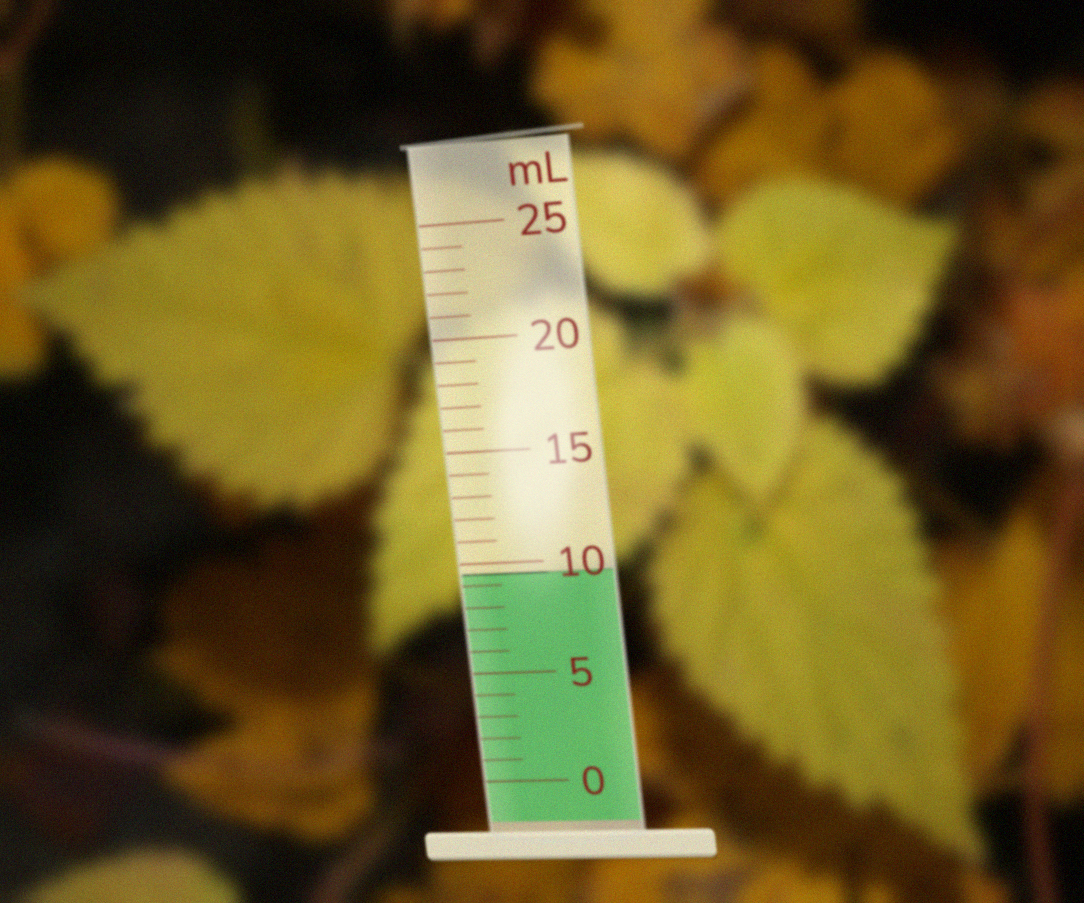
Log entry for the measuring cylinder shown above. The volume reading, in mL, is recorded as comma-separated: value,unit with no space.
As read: 9.5,mL
